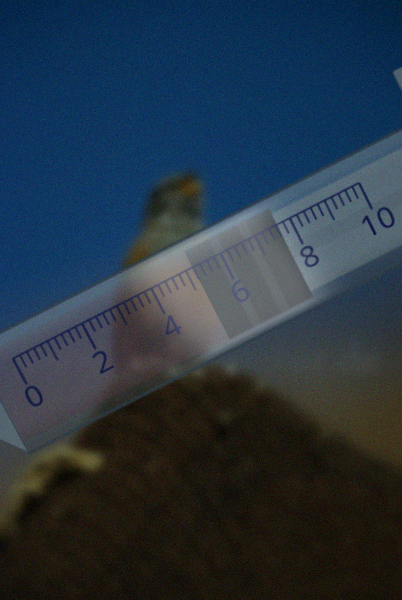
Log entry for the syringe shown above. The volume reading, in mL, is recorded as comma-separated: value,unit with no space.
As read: 5.2,mL
